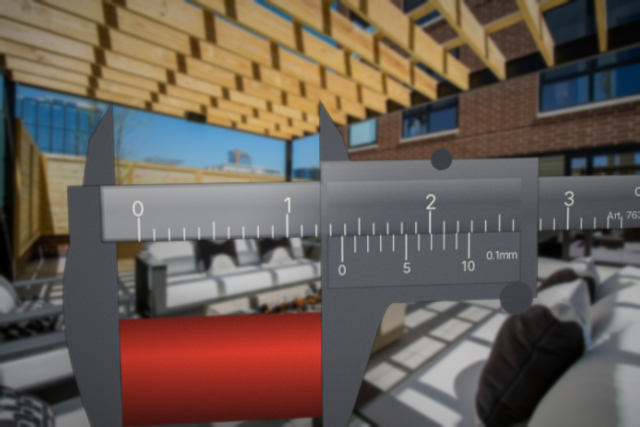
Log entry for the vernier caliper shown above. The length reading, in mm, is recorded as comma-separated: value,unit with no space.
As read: 13.8,mm
